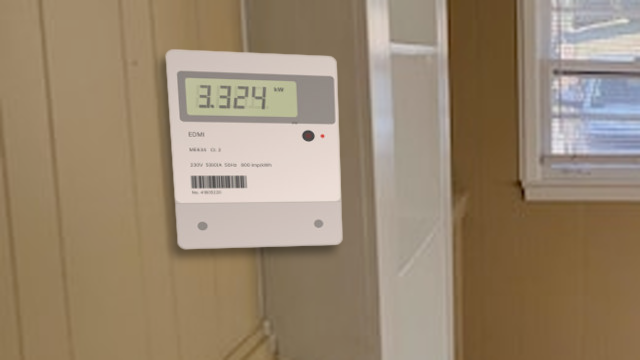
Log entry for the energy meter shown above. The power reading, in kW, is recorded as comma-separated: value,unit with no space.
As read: 3.324,kW
